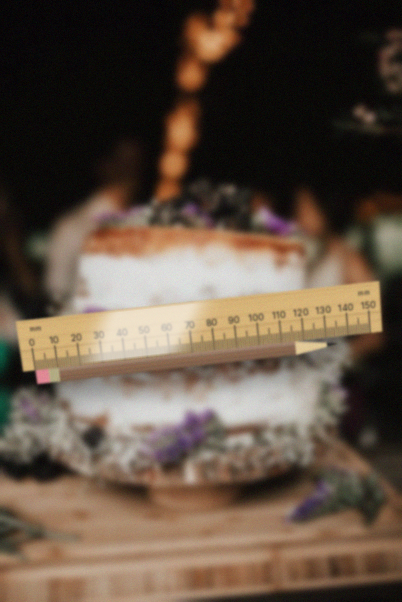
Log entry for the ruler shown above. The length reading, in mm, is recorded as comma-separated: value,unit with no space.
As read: 135,mm
